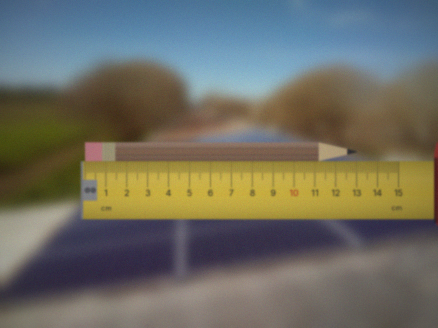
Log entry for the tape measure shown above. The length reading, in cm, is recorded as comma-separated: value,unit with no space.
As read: 13,cm
